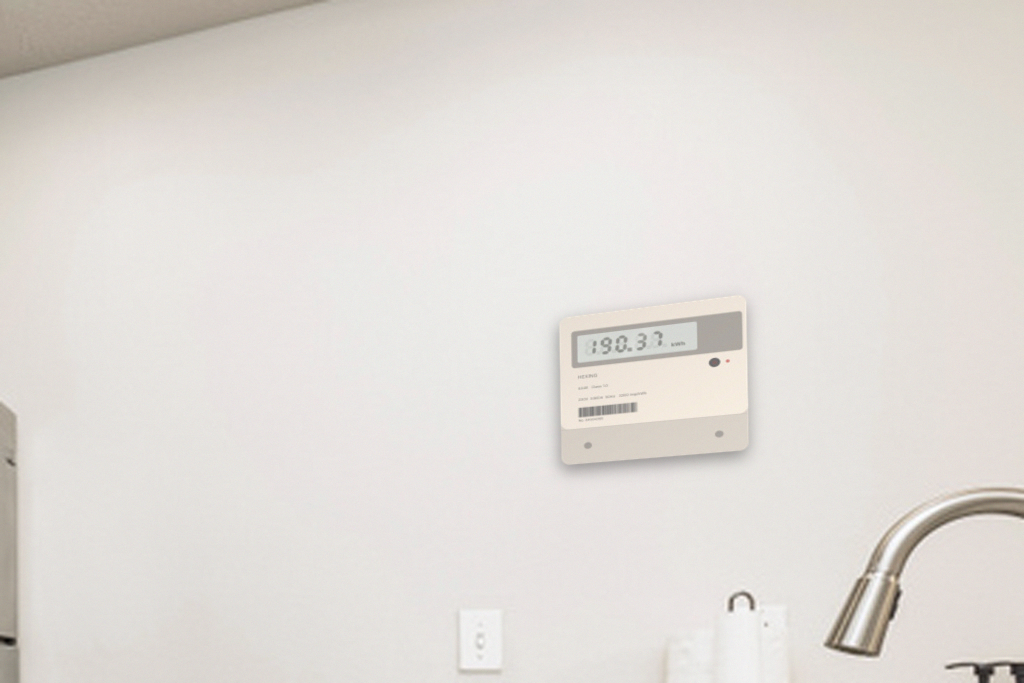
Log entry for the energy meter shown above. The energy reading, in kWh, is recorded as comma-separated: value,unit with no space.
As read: 190.37,kWh
